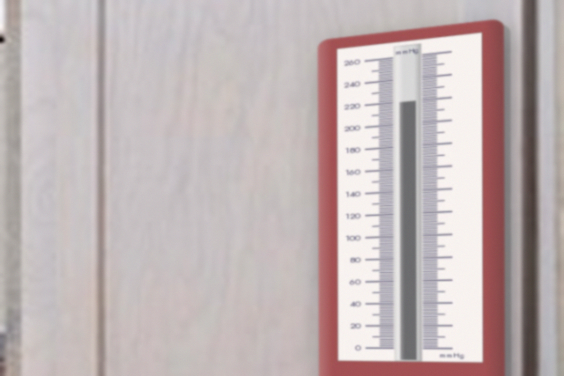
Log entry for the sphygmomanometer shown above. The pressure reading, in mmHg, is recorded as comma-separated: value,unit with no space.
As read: 220,mmHg
